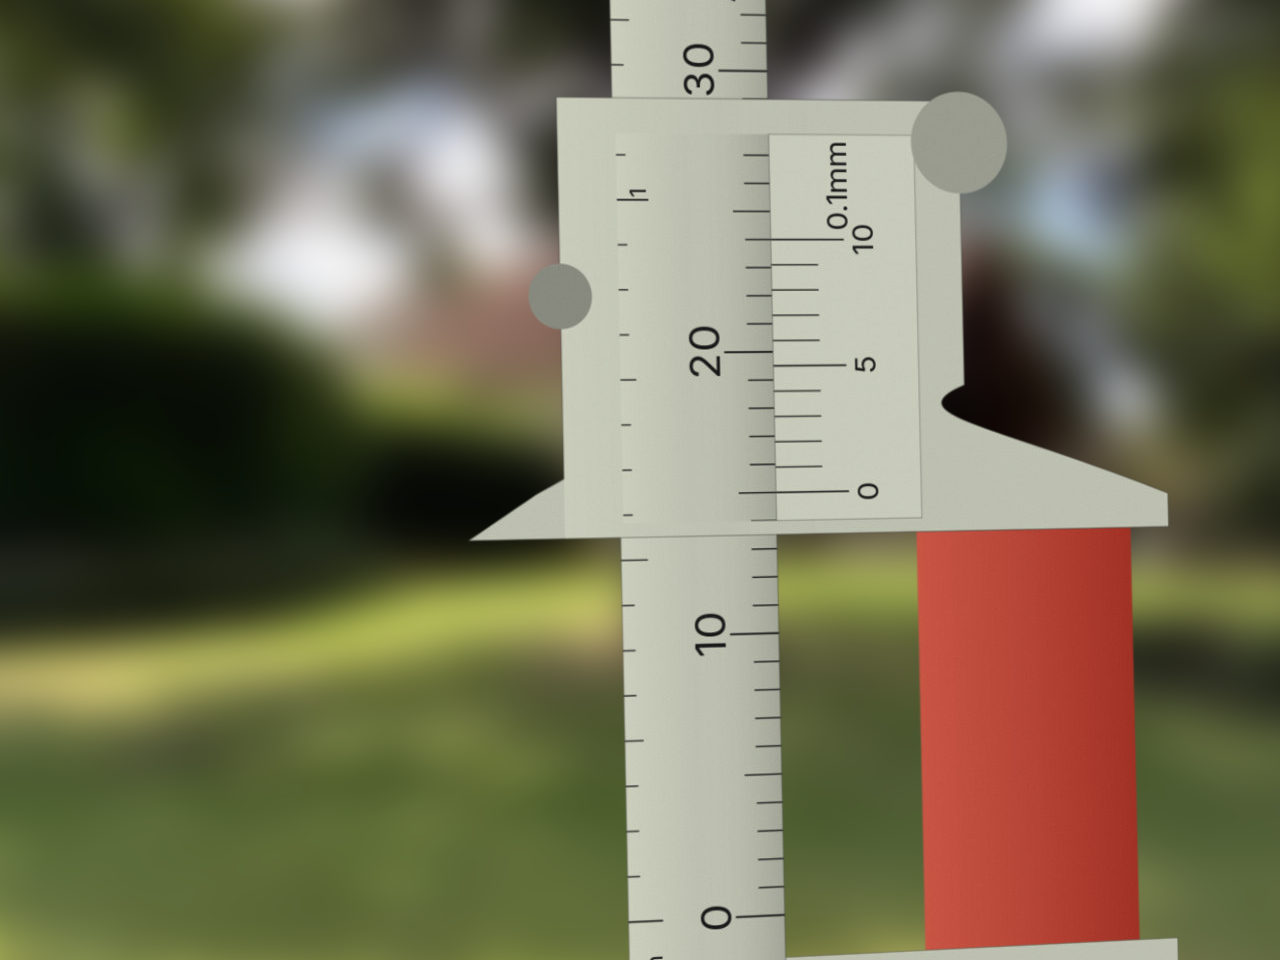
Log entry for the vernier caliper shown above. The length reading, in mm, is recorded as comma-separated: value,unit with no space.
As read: 15.0,mm
